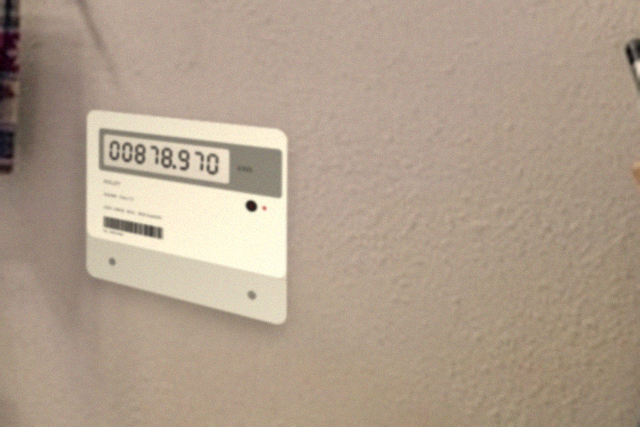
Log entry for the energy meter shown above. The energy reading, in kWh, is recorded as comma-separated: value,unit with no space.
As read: 878.970,kWh
